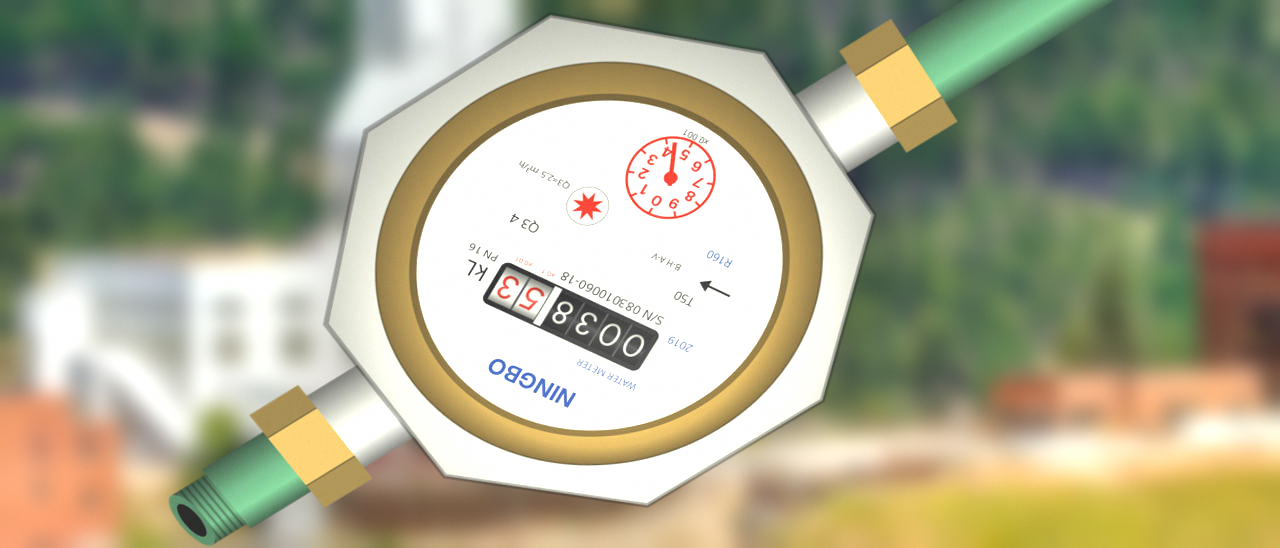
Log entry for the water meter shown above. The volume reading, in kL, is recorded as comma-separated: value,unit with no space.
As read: 38.534,kL
